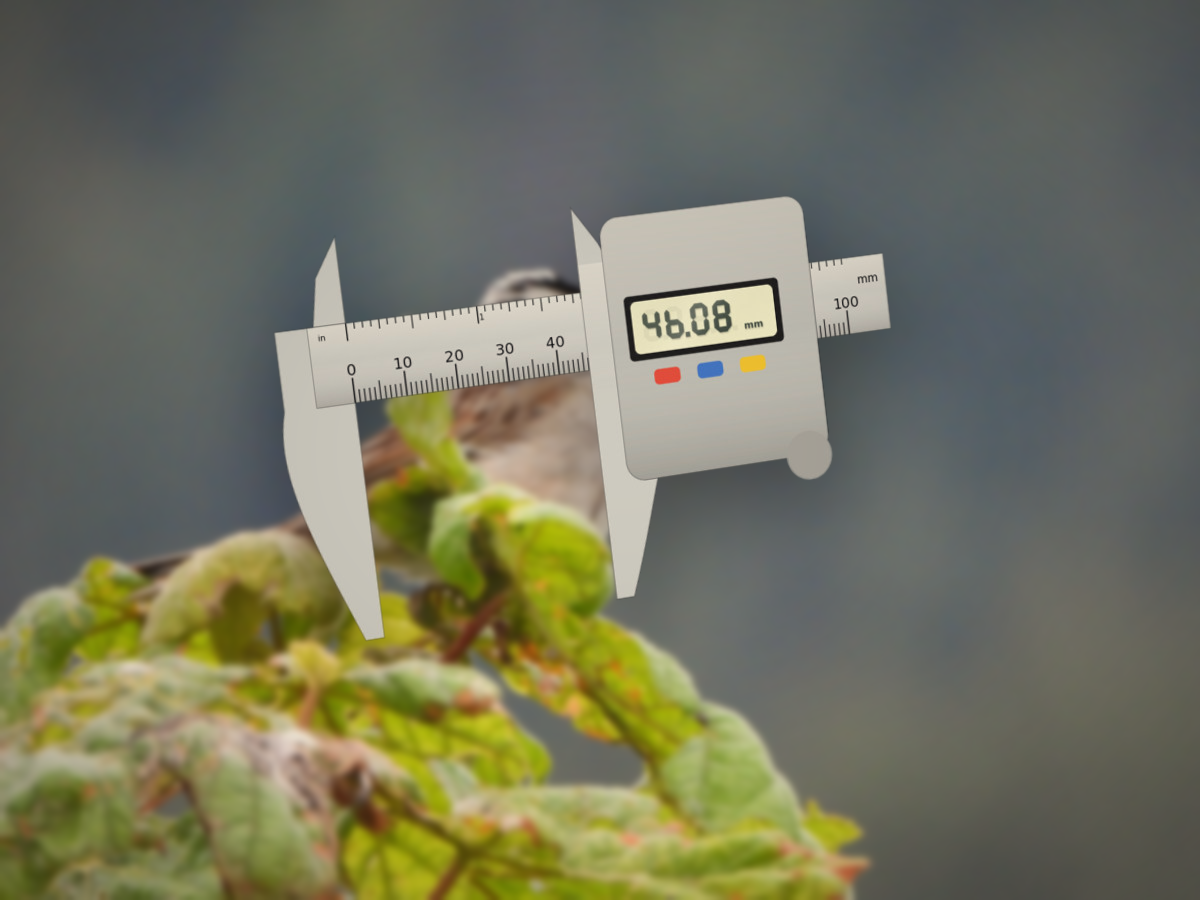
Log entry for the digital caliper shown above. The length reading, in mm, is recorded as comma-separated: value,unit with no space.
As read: 46.08,mm
